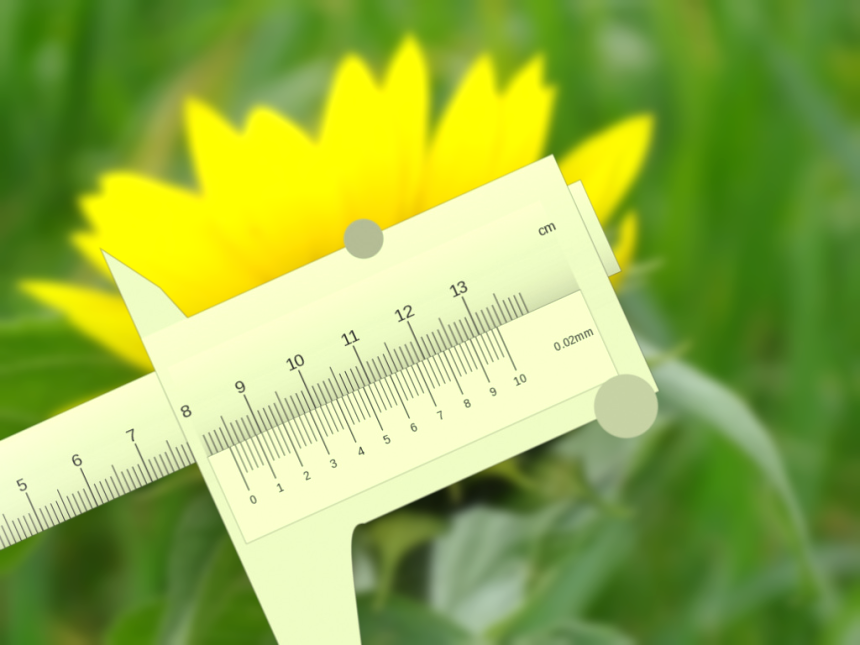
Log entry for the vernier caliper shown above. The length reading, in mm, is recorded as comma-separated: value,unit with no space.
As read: 84.2,mm
